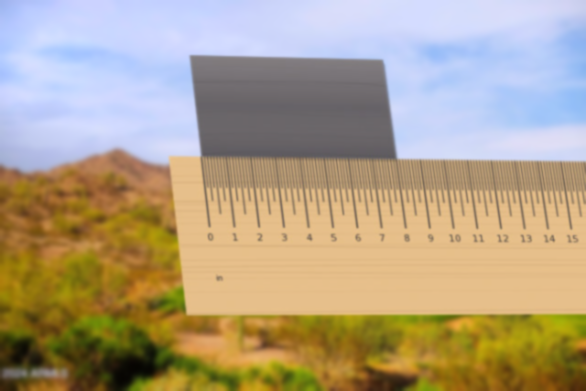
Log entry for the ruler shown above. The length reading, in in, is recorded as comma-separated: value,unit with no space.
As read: 8,in
